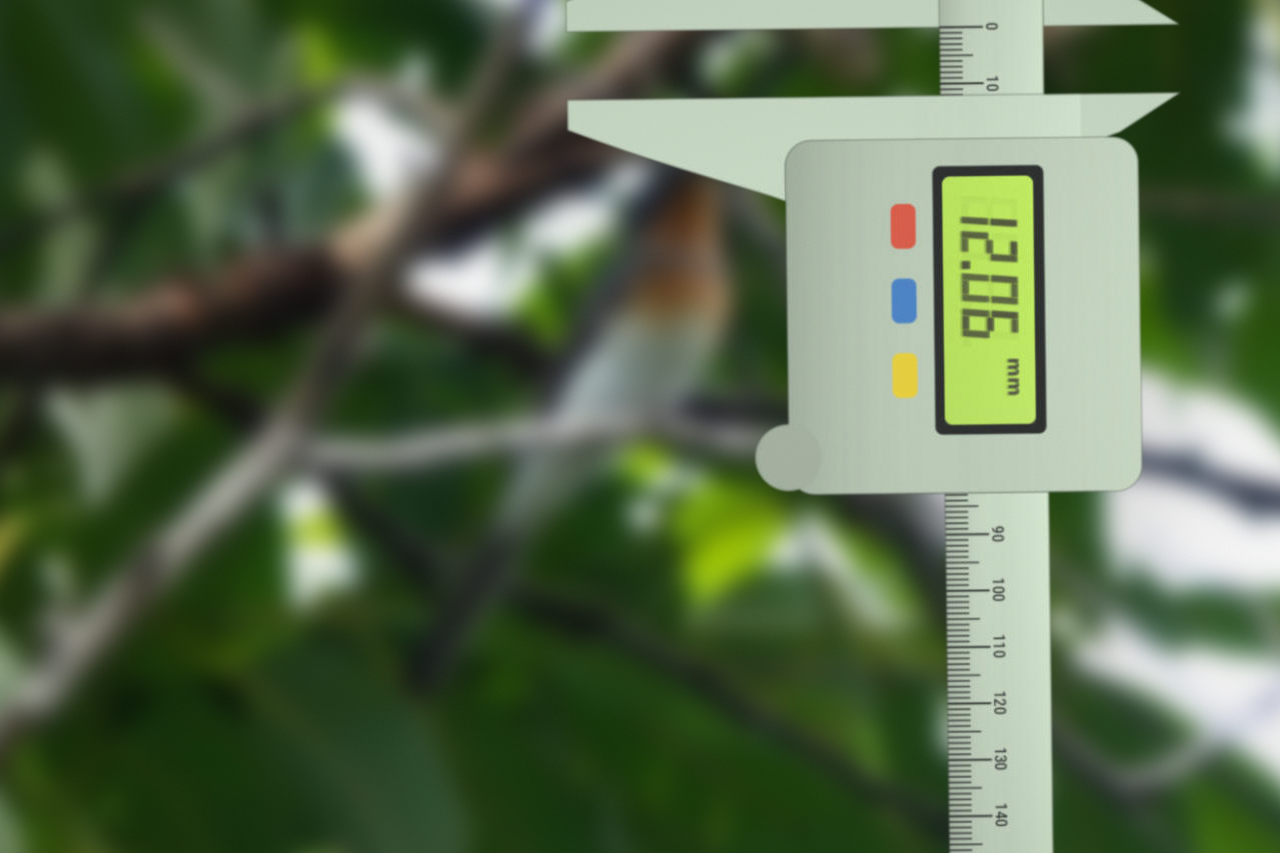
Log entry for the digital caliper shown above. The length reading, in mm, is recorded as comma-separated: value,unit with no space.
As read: 12.06,mm
